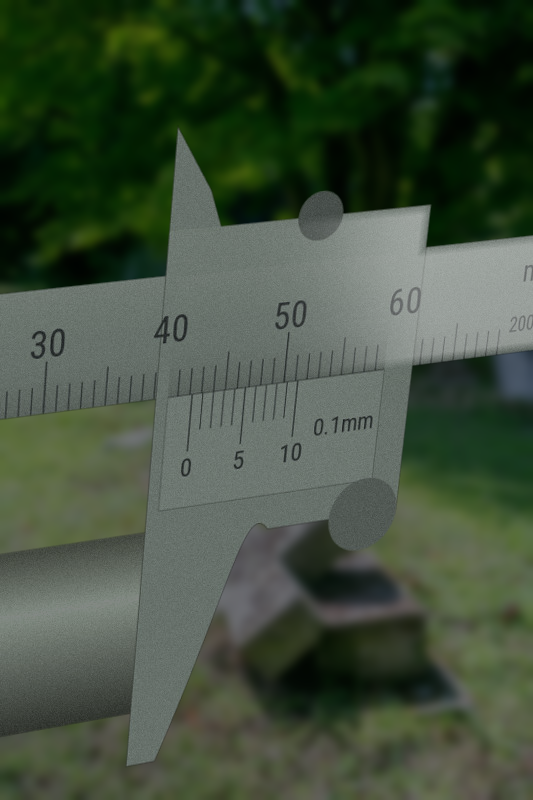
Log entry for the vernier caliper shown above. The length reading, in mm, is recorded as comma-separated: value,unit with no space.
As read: 42.2,mm
